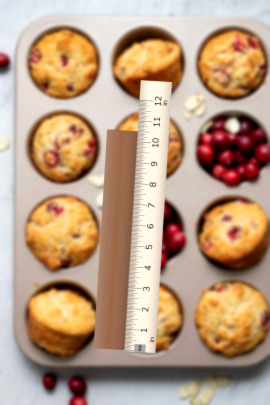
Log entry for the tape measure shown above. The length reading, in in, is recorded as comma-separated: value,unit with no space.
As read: 10.5,in
